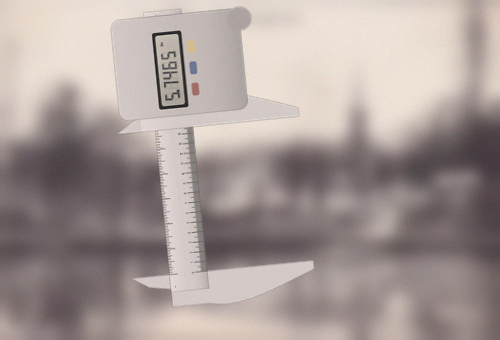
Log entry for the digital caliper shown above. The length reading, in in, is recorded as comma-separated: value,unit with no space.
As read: 5.7465,in
